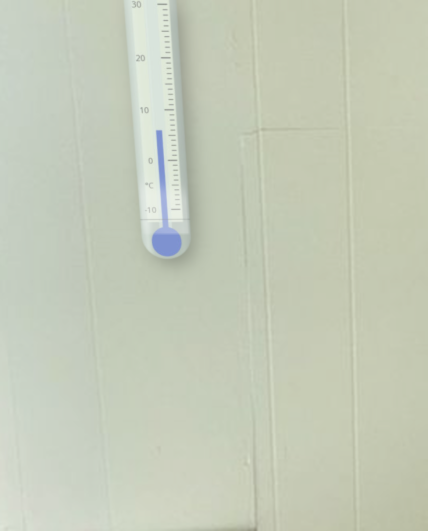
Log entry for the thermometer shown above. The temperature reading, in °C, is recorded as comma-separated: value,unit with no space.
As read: 6,°C
